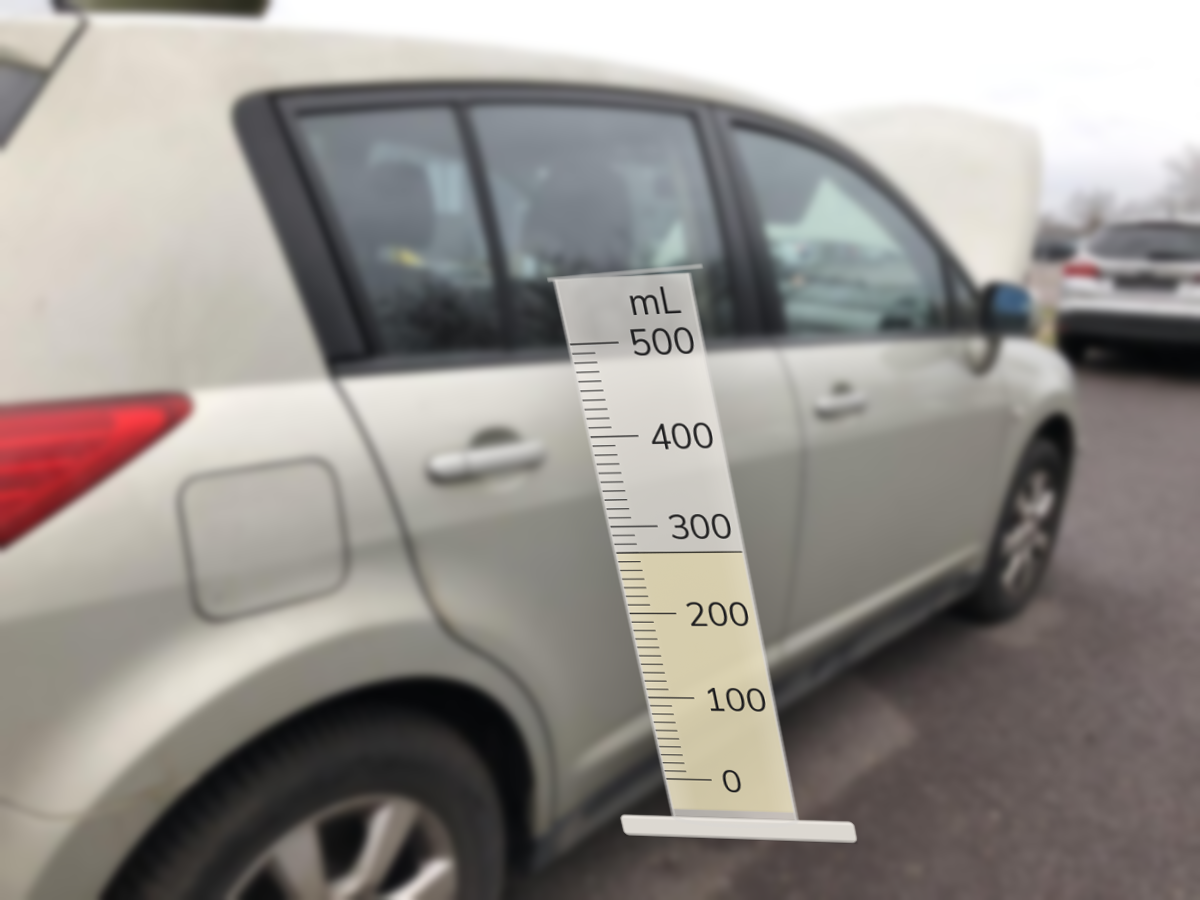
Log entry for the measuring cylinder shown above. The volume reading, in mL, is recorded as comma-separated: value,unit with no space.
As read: 270,mL
